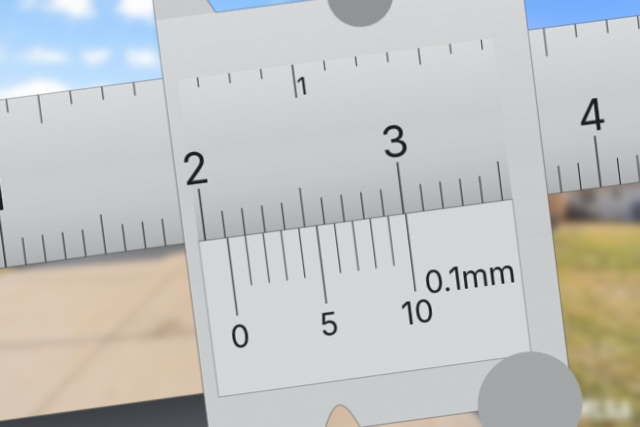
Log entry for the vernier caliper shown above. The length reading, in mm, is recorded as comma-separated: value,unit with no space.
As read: 21.1,mm
